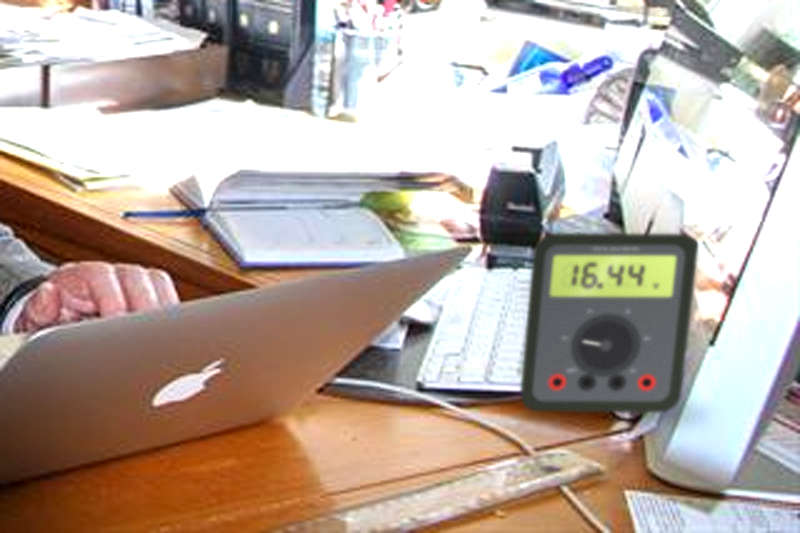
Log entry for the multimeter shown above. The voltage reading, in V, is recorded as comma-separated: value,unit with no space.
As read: 16.44,V
